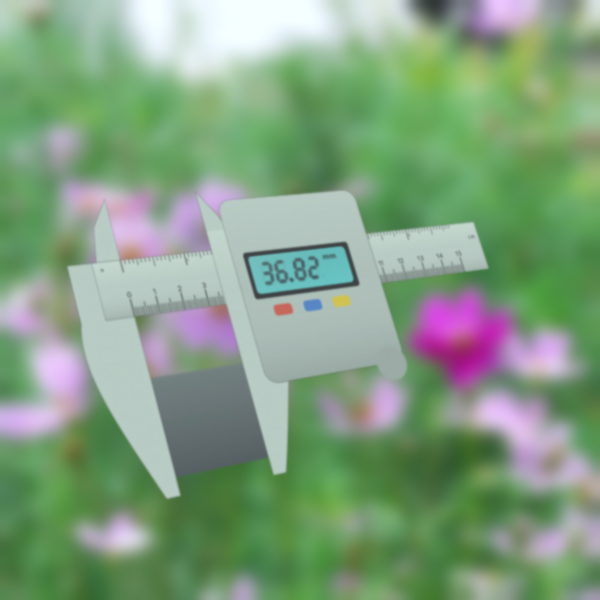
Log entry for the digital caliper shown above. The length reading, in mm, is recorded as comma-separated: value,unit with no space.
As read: 36.82,mm
